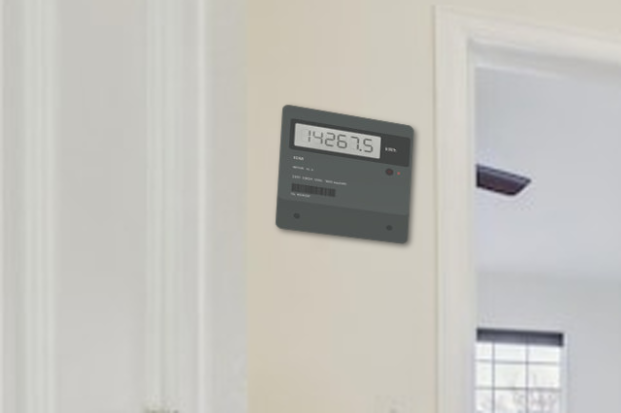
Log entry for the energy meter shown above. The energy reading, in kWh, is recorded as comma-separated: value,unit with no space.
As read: 14267.5,kWh
